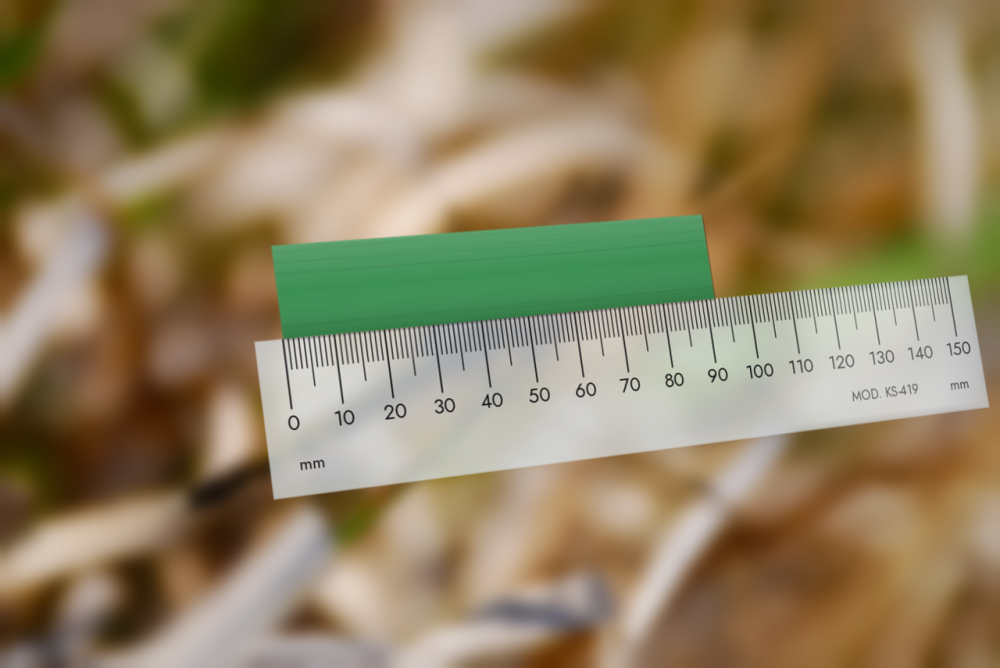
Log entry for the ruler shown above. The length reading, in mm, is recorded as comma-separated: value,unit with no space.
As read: 92,mm
